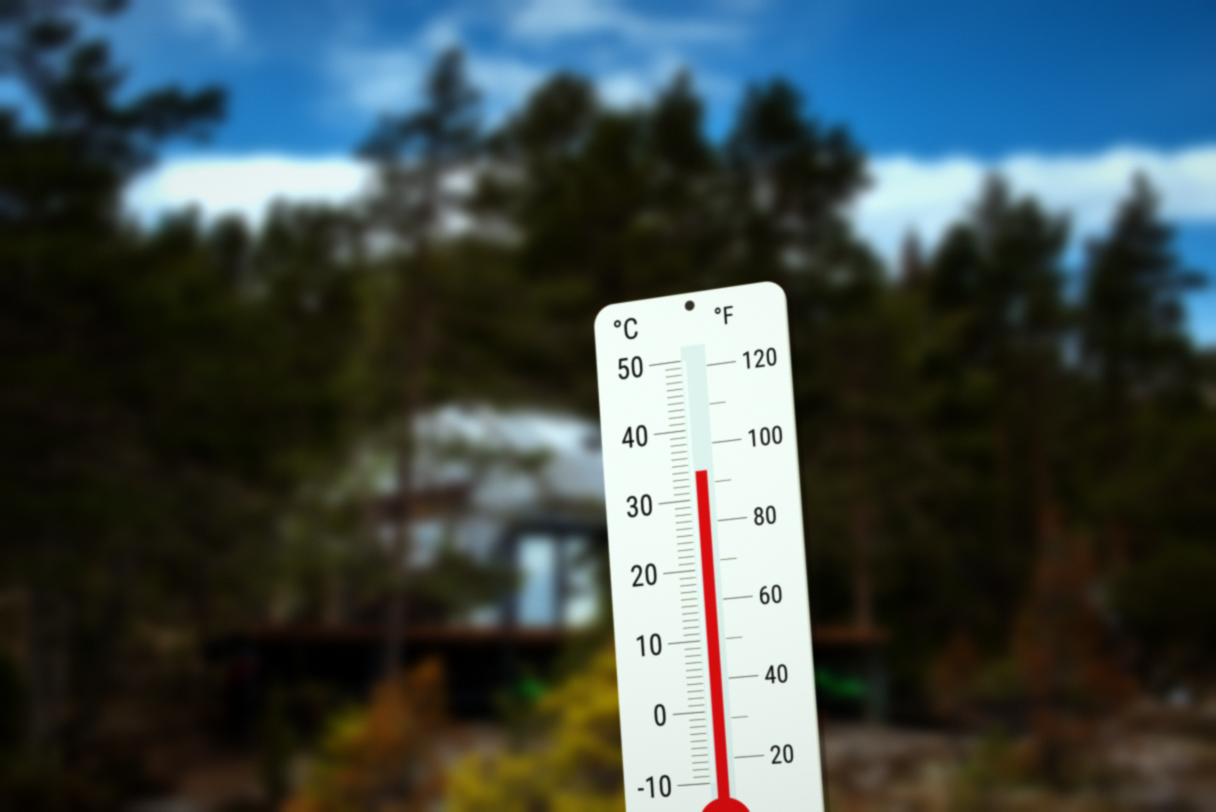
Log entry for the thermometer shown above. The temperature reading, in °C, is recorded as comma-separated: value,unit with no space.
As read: 34,°C
